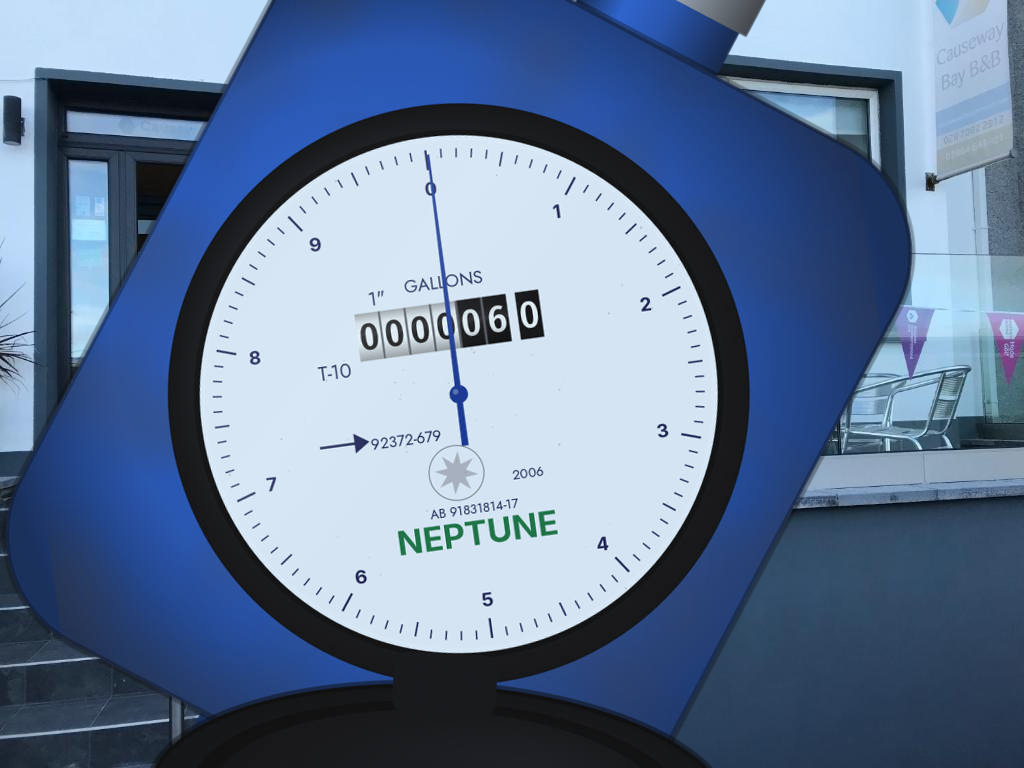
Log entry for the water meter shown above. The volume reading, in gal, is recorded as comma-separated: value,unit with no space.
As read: 60.0,gal
